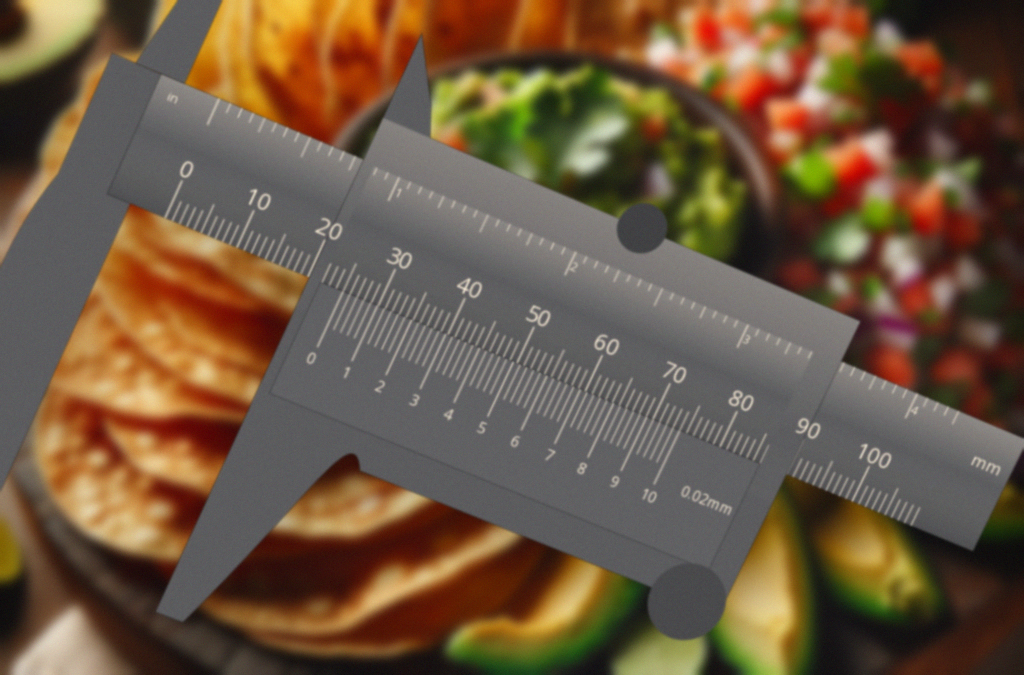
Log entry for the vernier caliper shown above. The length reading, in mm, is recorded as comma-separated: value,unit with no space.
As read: 25.0,mm
